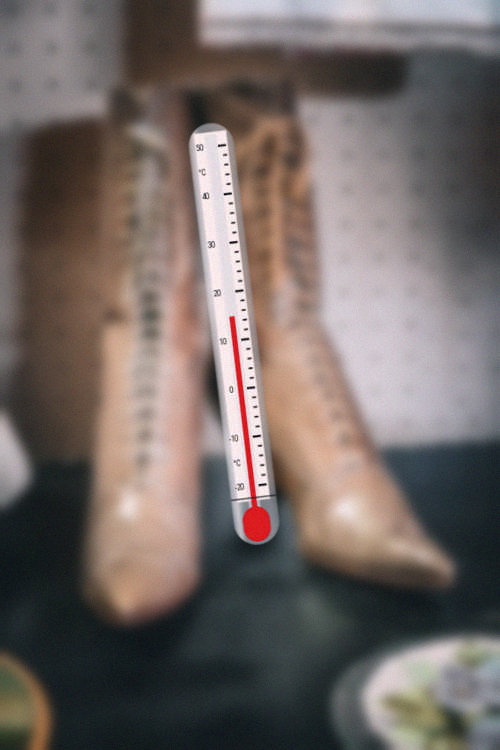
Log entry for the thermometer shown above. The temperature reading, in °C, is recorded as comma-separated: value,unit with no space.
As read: 15,°C
